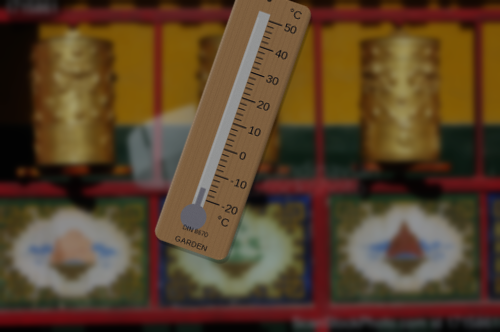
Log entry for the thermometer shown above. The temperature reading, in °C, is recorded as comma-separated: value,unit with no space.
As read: -16,°C
